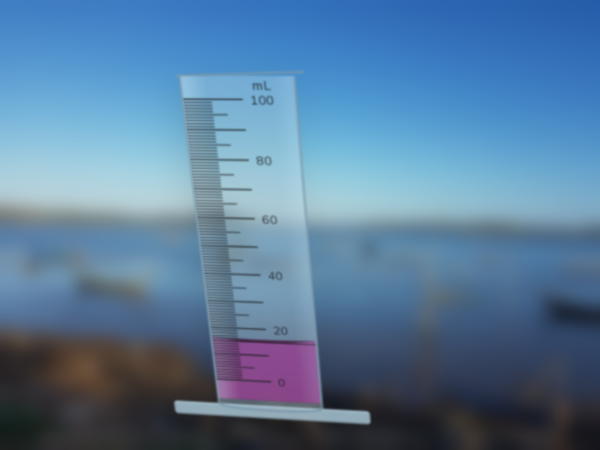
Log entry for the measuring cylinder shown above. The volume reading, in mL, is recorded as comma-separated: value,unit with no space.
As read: 15,mL
